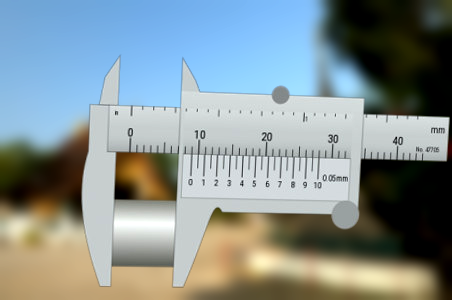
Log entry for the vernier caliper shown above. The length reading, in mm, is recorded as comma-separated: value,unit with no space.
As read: 9.0,mm
